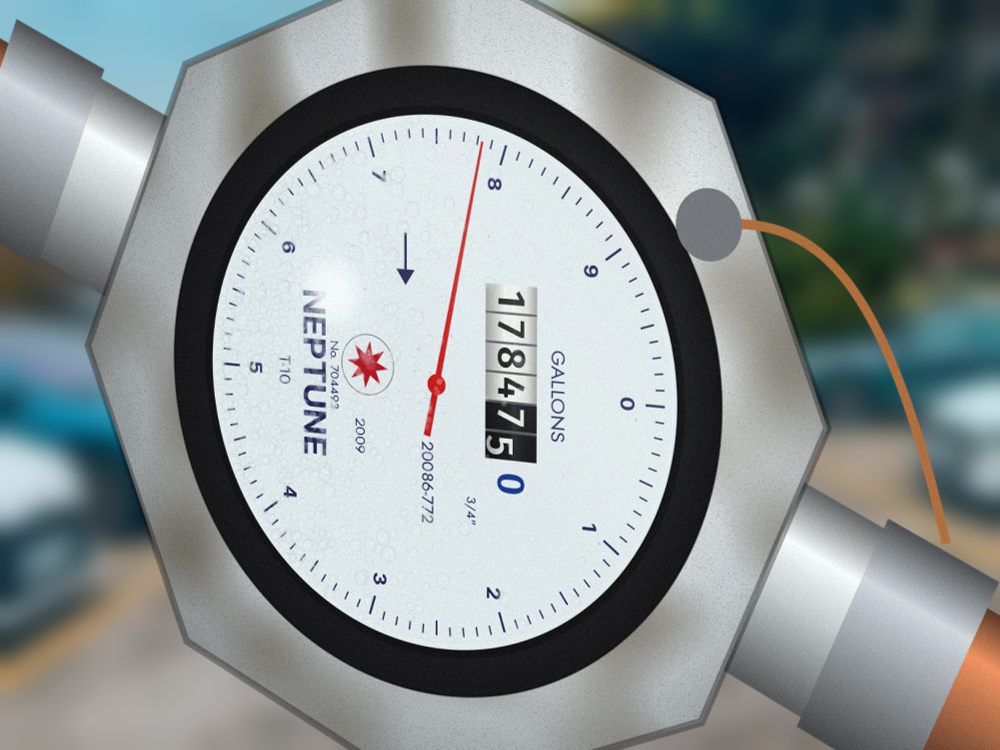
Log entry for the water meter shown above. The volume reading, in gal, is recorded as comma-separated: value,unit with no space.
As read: 1784747.8,gal
